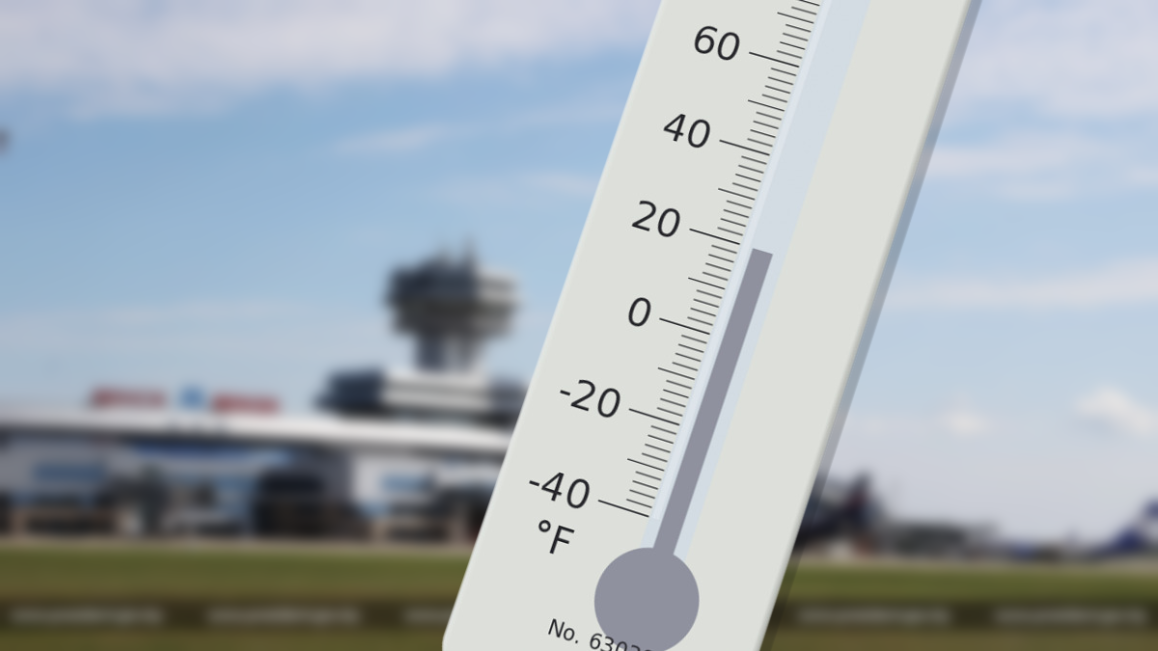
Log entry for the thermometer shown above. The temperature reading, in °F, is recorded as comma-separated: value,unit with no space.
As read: 20,°F
